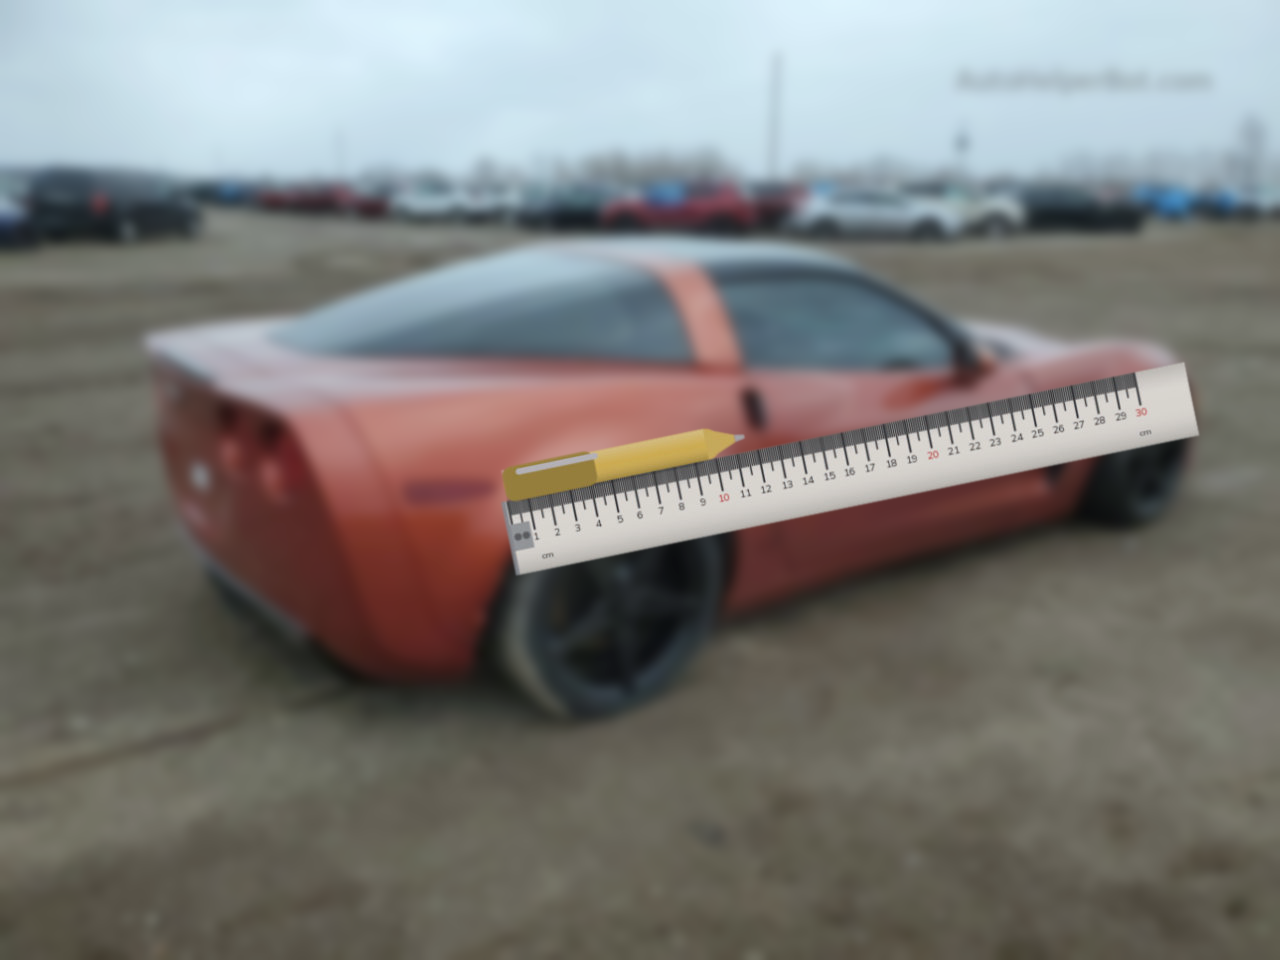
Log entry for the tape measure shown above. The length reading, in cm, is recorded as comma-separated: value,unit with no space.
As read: 11.5,cm
